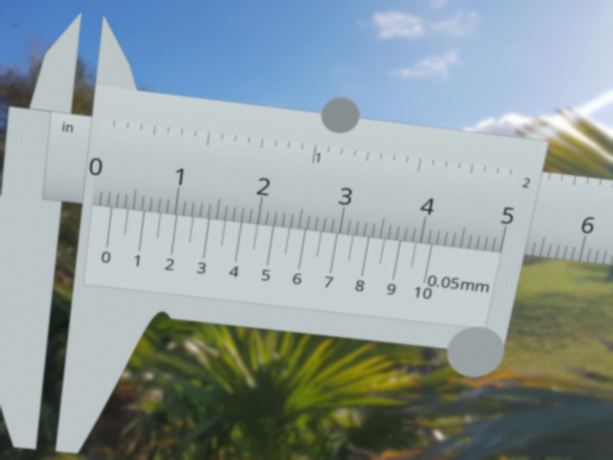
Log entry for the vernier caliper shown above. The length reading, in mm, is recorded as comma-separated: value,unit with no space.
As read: 2.4,mm
